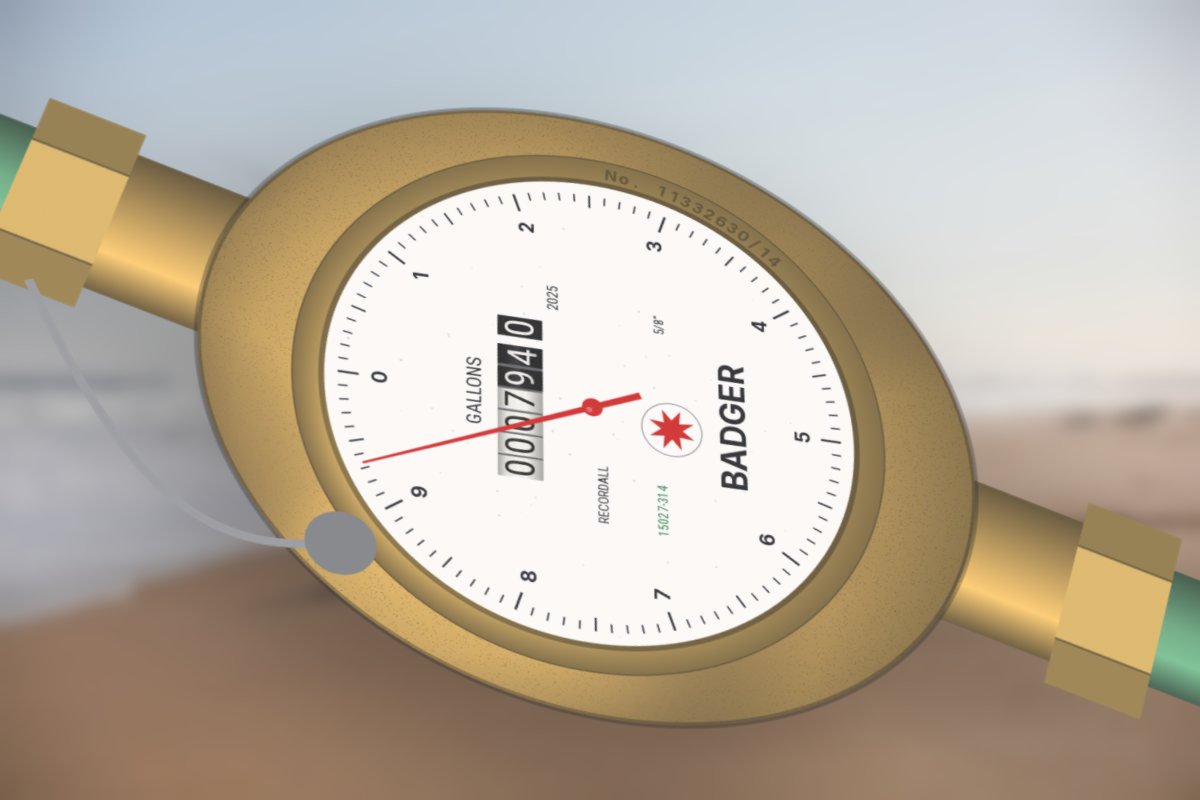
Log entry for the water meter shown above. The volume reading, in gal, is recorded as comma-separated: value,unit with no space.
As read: 7939.3,gal
